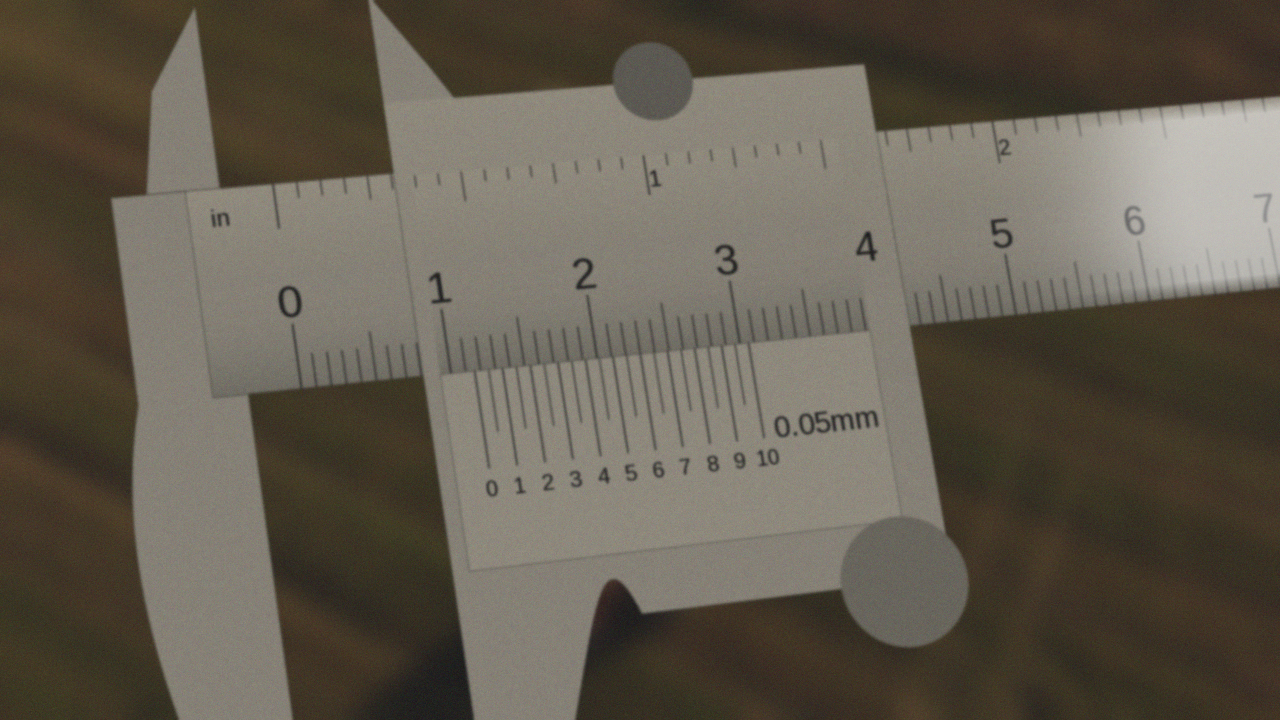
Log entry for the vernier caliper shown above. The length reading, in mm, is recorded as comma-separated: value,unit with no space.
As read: 11.6,mm
